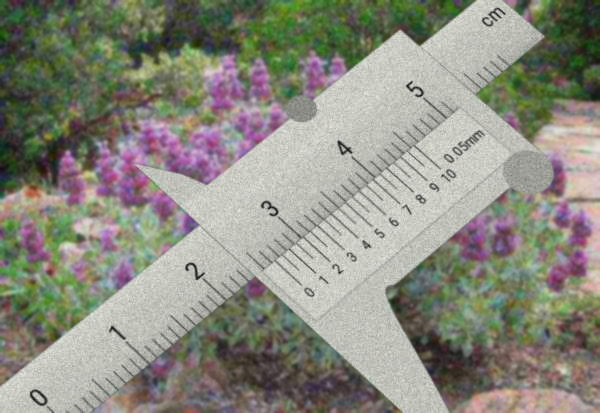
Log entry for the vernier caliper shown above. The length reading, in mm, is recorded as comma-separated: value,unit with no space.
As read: 26.4,mm
